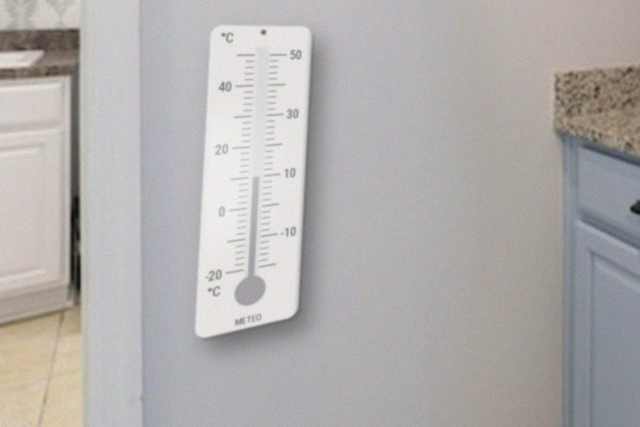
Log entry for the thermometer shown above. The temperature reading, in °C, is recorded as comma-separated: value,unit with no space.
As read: 10,°C
